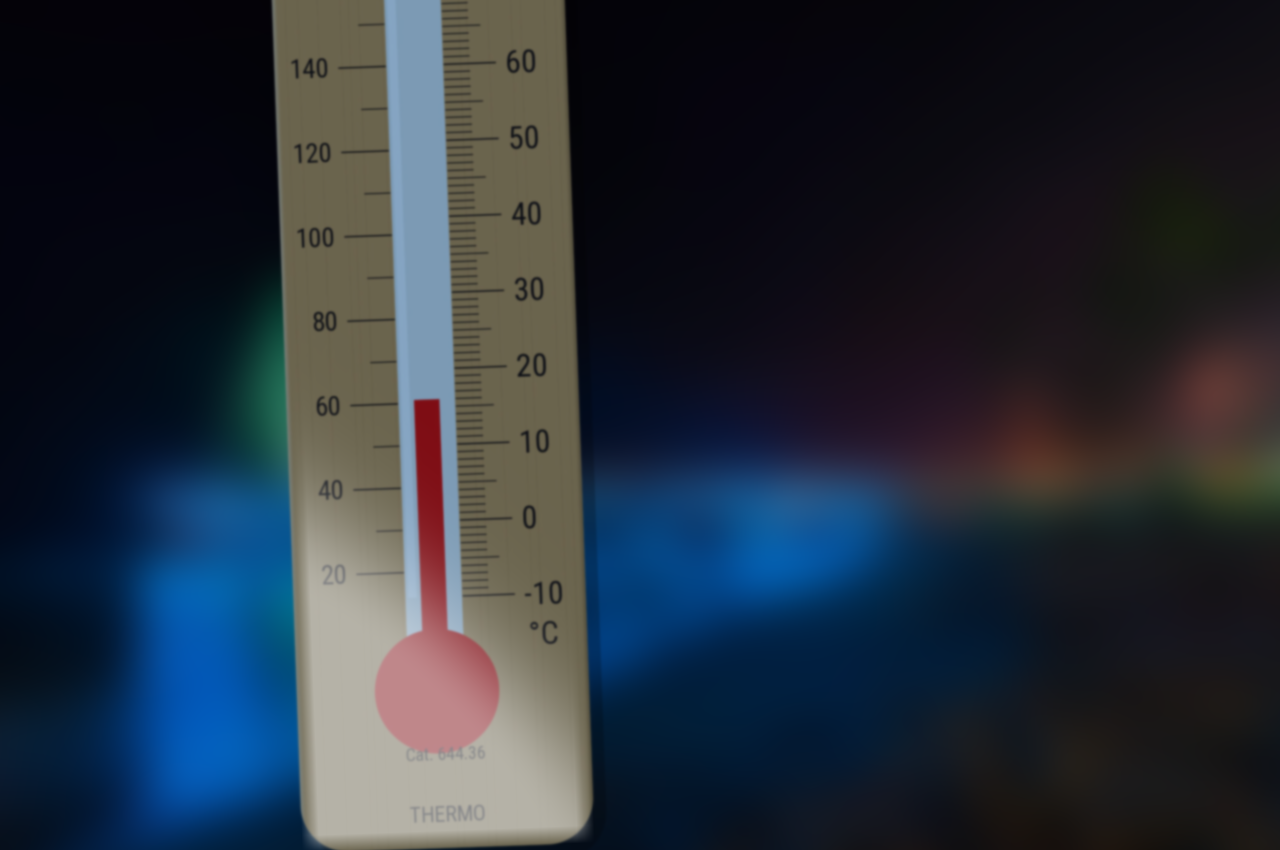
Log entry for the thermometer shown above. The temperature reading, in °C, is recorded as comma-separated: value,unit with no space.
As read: 16,°C
